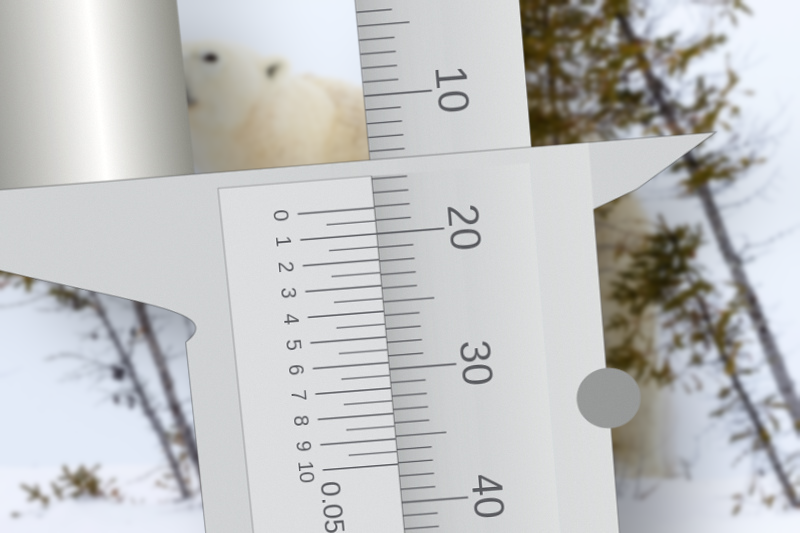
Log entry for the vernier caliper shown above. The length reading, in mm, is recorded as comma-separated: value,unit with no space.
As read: 18.1,mm
